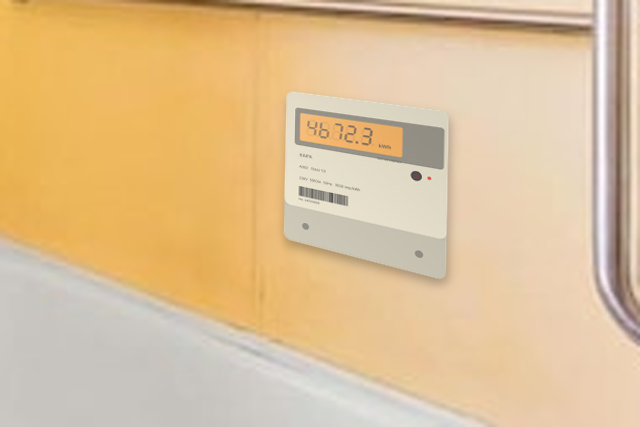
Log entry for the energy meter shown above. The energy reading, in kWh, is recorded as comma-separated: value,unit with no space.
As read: 4672.3,kWh
